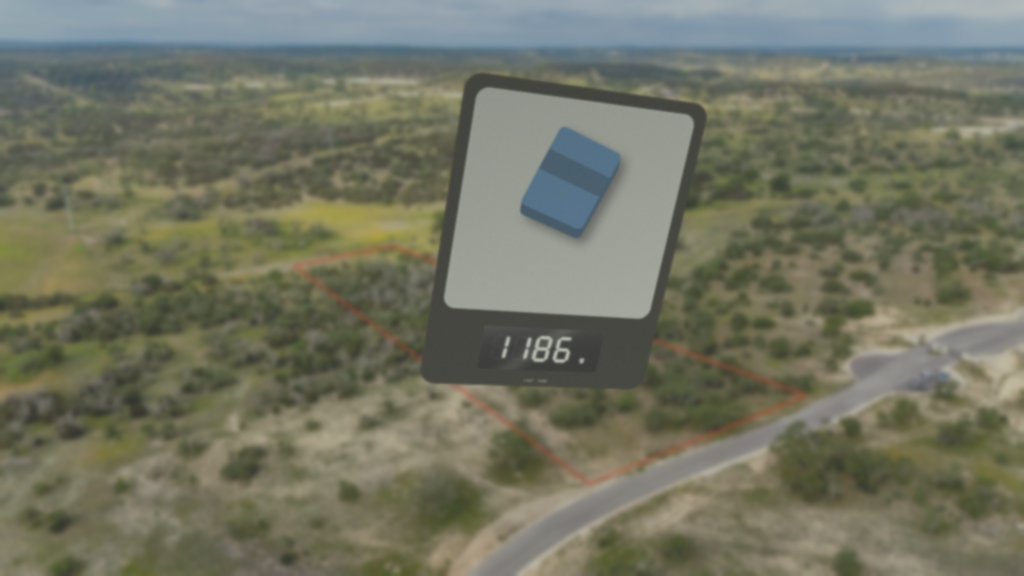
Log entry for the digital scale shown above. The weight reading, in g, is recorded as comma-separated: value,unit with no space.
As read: 1186,g
